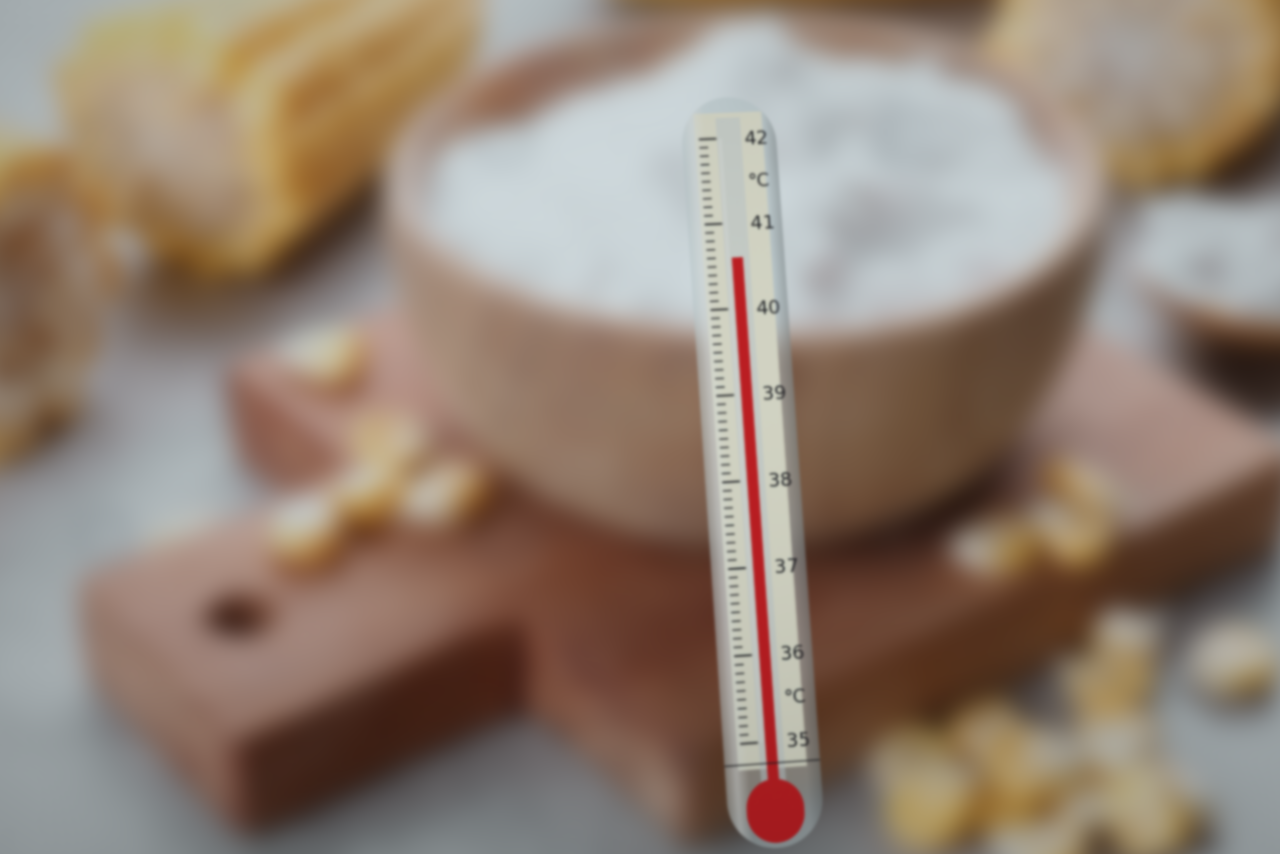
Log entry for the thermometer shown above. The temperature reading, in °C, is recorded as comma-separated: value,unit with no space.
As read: 40.6,°C
